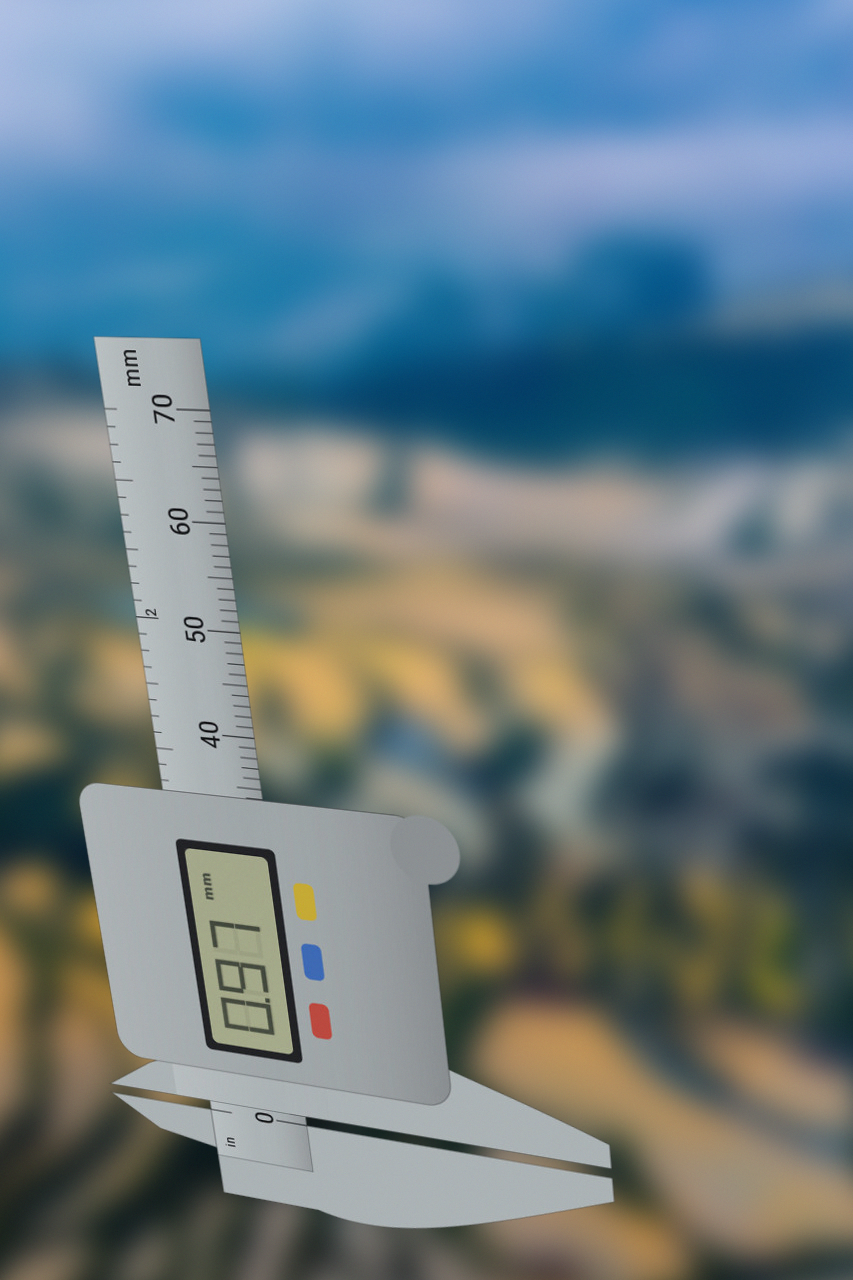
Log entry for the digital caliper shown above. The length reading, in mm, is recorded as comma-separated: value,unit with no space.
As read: 0.97,mm
